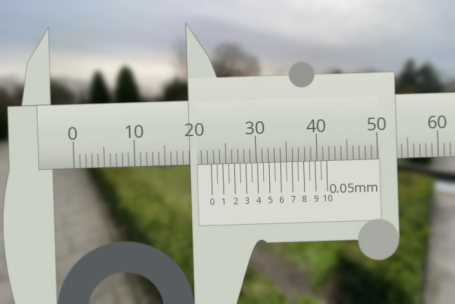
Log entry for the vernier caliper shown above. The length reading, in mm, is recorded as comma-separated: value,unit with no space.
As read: 22.6,mm
